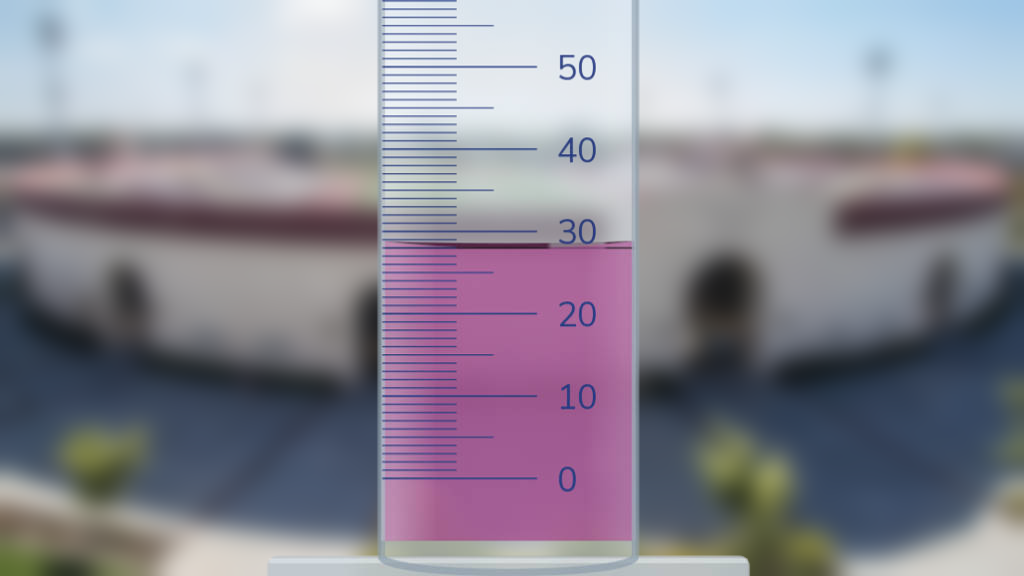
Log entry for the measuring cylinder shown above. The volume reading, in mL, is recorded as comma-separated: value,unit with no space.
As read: 28,mL
